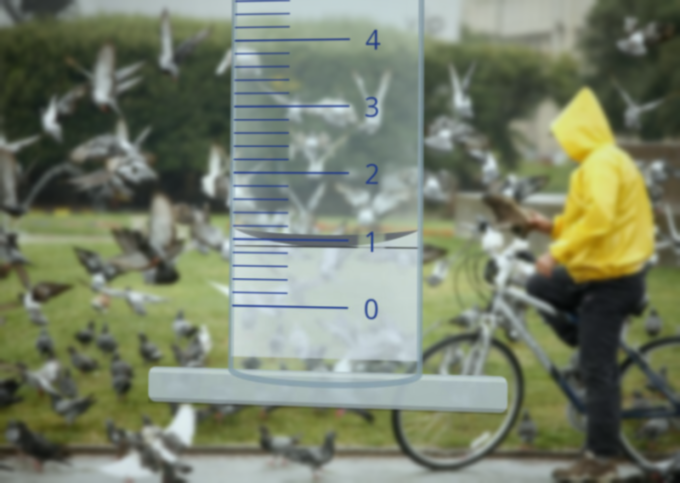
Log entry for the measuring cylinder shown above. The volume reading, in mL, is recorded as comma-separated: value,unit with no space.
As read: 0.9,mL
